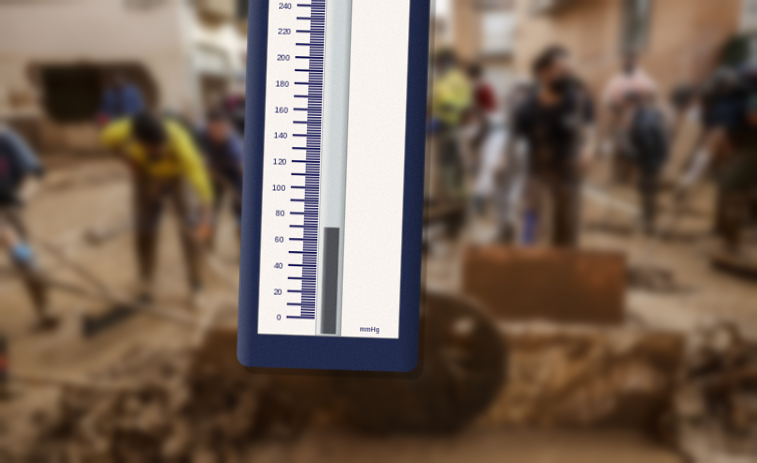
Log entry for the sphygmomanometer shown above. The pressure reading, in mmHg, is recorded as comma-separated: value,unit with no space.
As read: 70,mmHg
